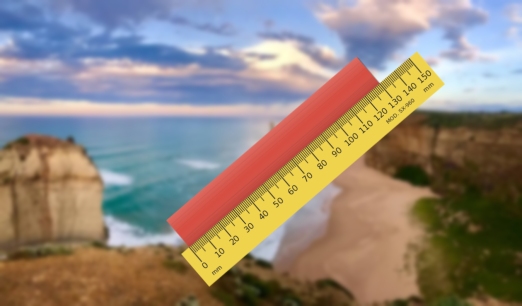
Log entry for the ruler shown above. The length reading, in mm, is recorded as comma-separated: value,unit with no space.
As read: 130,mm
